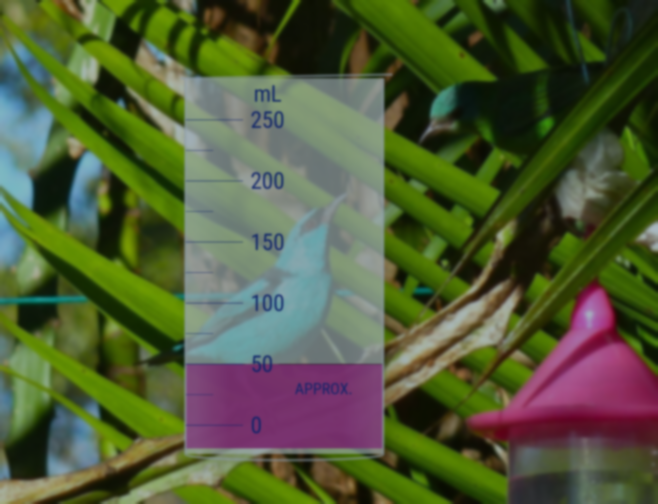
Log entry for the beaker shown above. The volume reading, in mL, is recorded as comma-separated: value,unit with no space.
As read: 50,mL
